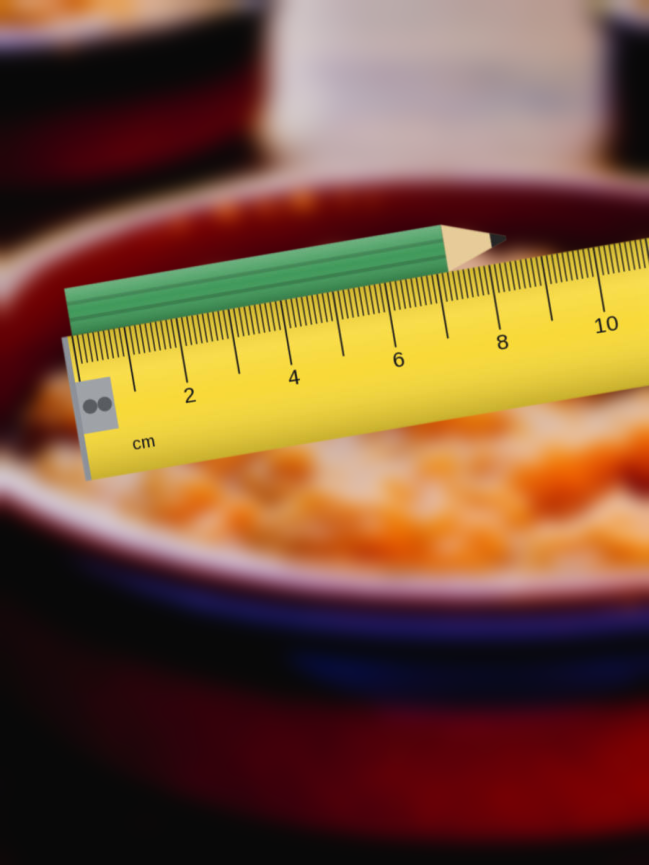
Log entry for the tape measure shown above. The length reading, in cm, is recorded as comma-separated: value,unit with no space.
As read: 8.4,cm
